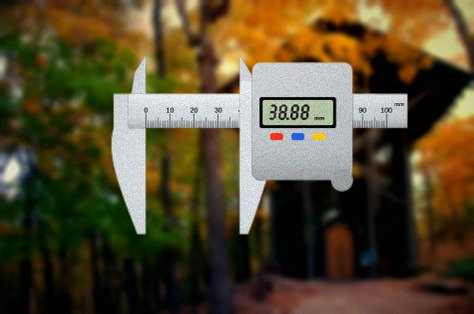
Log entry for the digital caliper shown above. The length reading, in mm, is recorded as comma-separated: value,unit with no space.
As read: 38.88,mm
